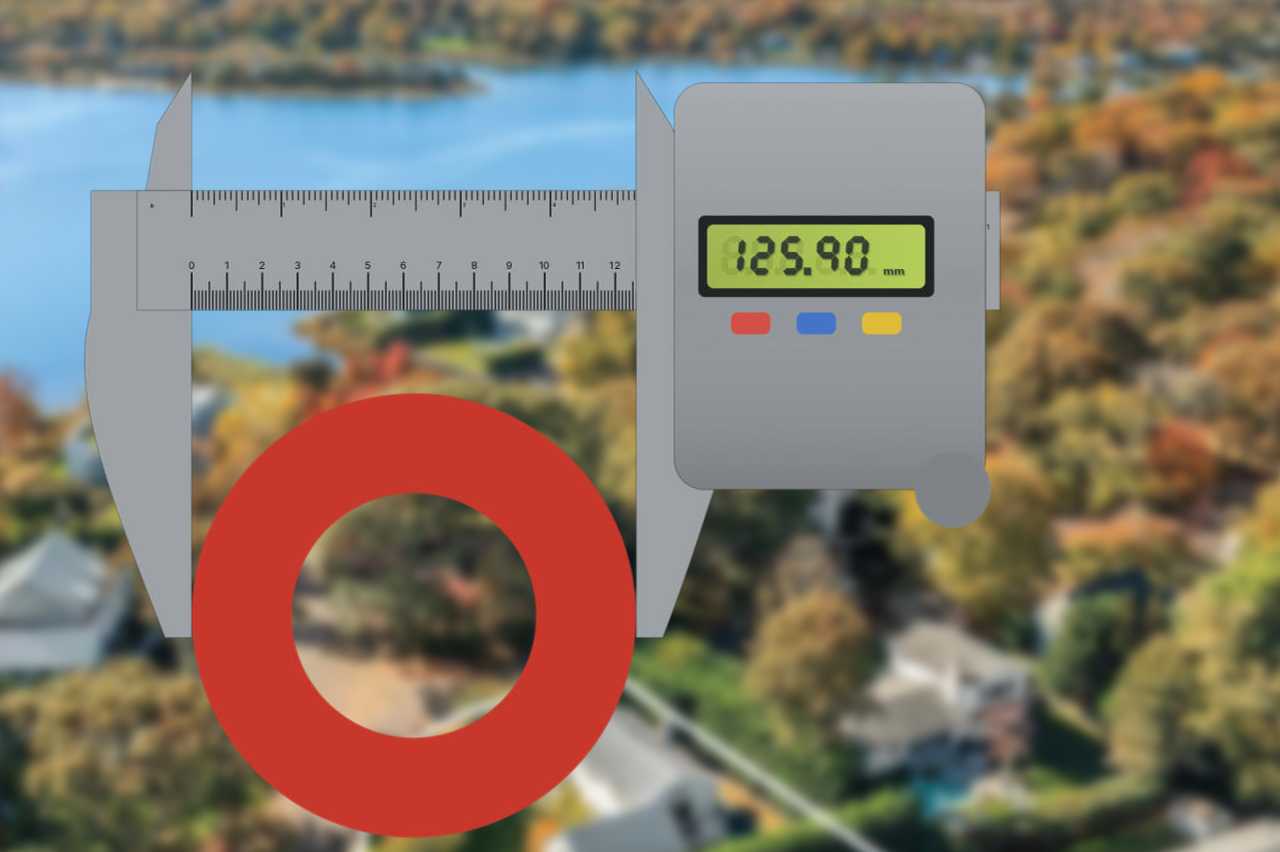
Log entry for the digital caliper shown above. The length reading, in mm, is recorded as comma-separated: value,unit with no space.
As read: 125.90,mm
